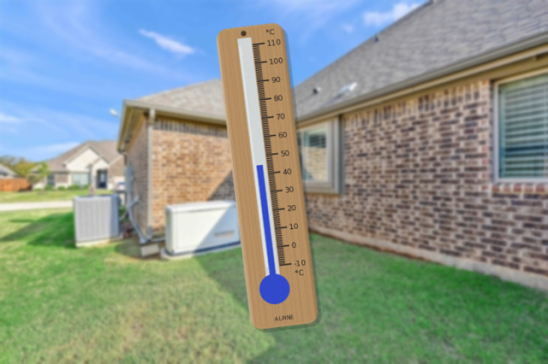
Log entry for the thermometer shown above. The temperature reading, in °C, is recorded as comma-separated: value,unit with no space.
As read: 45,°C
